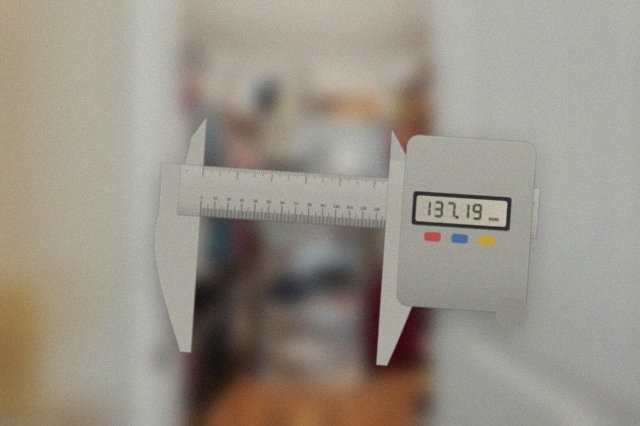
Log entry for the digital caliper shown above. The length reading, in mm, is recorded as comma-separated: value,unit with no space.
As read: 137.19,mm
